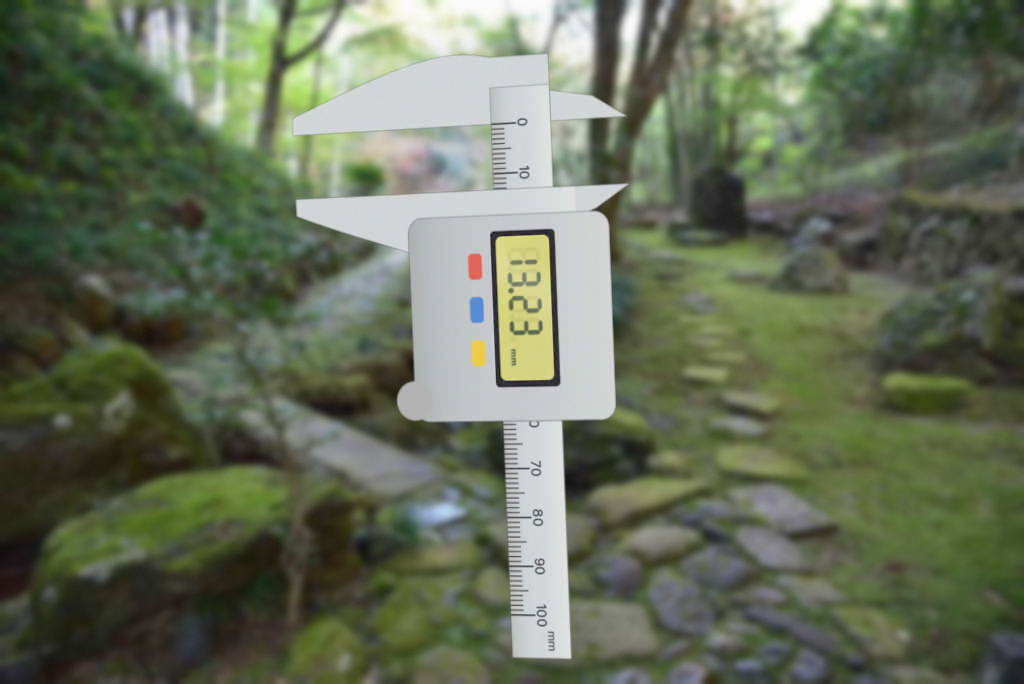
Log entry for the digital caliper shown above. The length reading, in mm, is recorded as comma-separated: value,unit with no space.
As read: 13.23,mm
